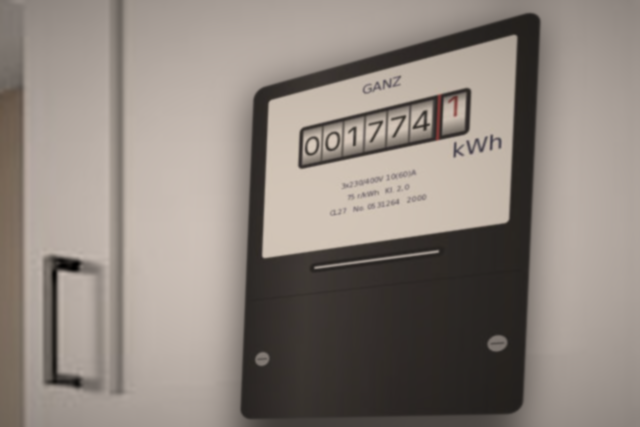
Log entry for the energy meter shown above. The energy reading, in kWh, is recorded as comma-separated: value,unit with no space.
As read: 1774.1,kWh
